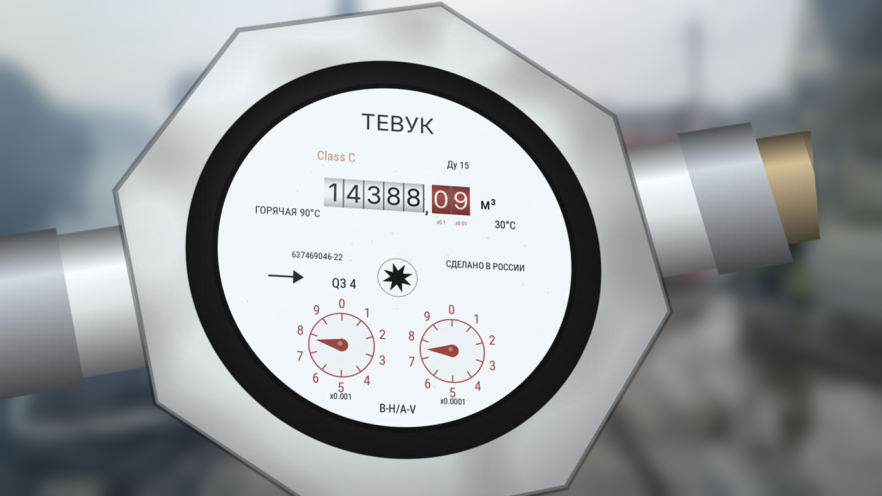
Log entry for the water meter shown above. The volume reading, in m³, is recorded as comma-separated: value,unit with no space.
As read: 14388.0977,m³
